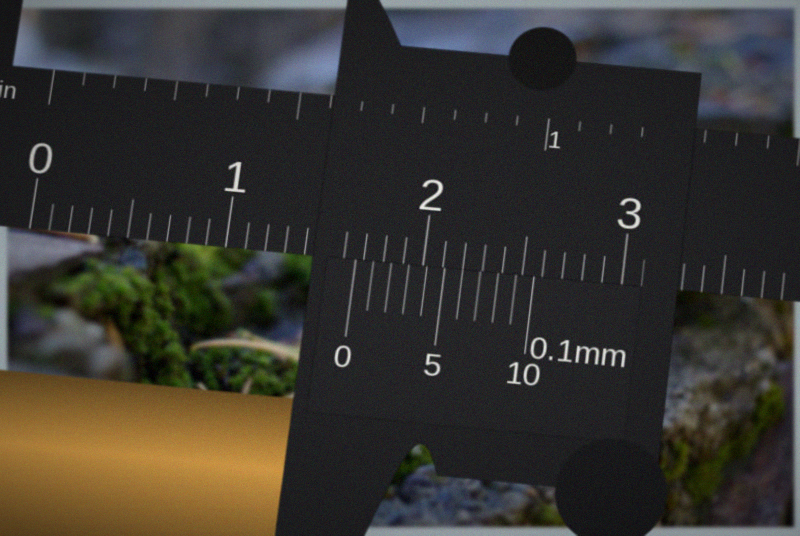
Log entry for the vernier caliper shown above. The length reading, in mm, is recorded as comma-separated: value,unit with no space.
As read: 16.6,mm
